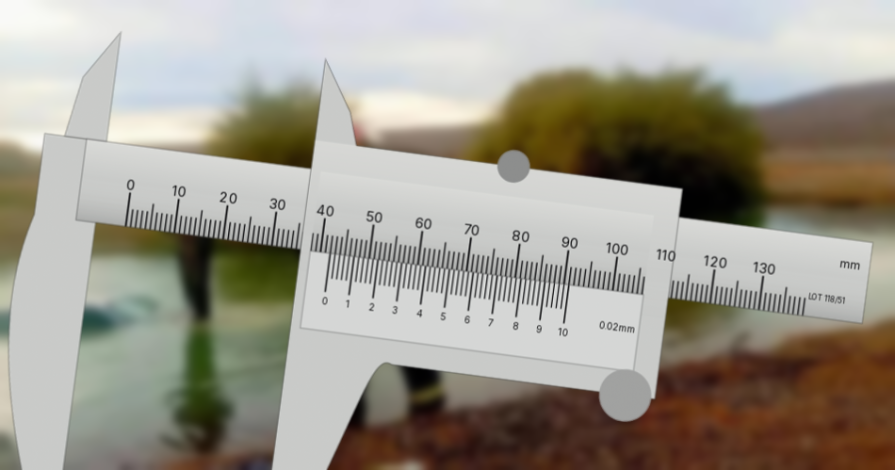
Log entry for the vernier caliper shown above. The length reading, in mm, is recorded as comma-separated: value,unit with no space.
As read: 42.0,mm
